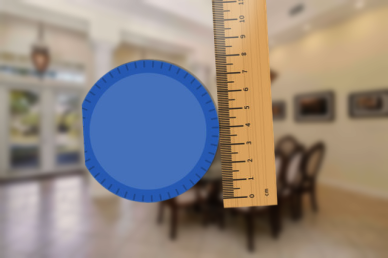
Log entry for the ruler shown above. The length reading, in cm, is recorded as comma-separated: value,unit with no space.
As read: 8,cm
